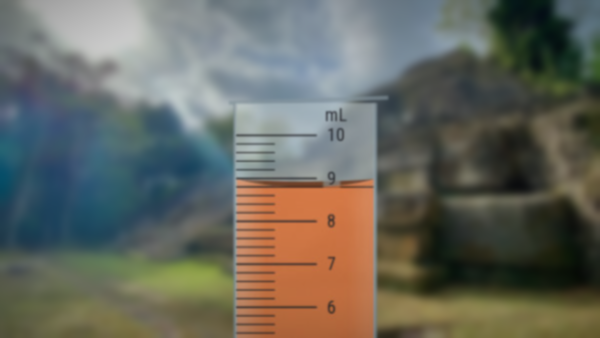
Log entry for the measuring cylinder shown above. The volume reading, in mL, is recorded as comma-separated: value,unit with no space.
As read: 8.8,mL
